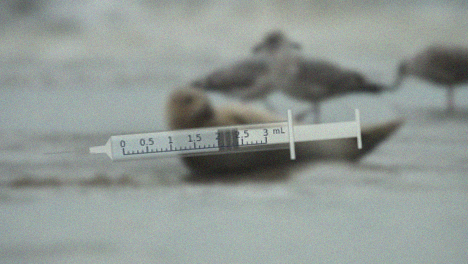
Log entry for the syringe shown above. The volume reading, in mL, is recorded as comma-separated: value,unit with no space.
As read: 2,mL
